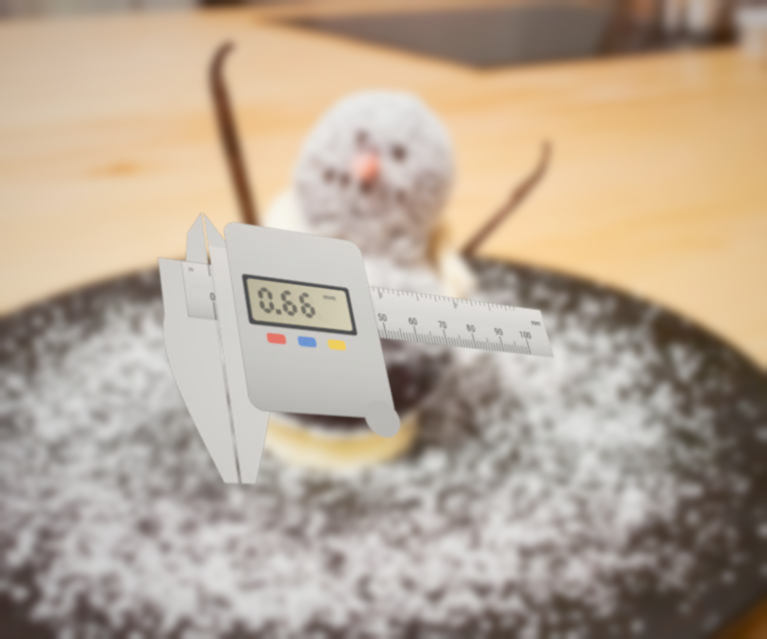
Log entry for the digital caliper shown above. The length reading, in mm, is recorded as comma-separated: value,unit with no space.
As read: 0.66,mm
